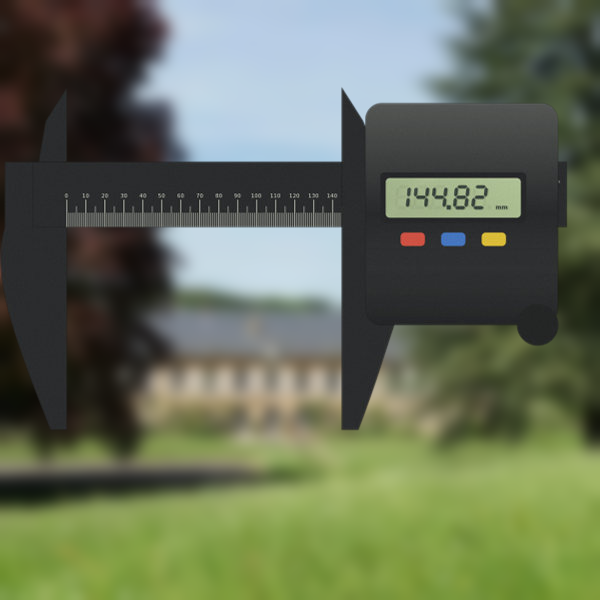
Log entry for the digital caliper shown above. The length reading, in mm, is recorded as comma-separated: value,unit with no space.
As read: 144.82,mm
